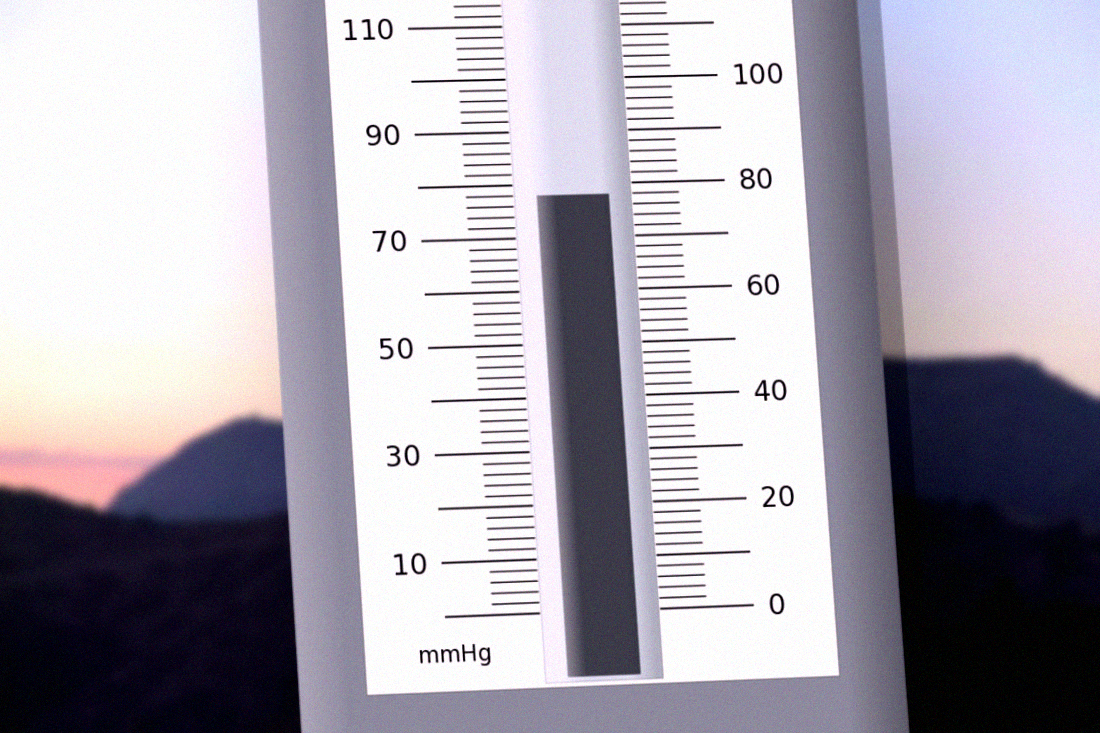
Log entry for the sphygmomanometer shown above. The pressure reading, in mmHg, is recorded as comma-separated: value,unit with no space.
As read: 78,mmHg
